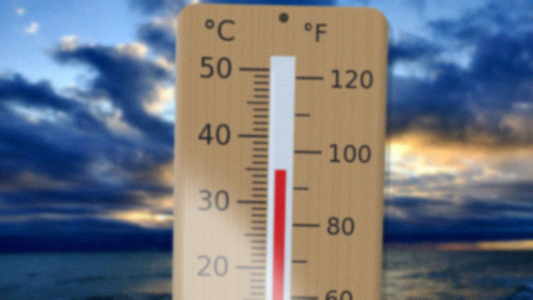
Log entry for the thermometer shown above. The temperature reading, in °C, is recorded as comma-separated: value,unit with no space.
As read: 35,°C
